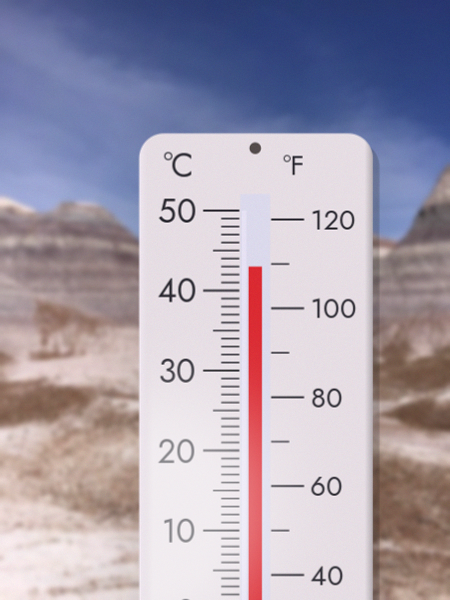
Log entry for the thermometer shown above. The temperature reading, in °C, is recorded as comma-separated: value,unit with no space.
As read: 43,°C
